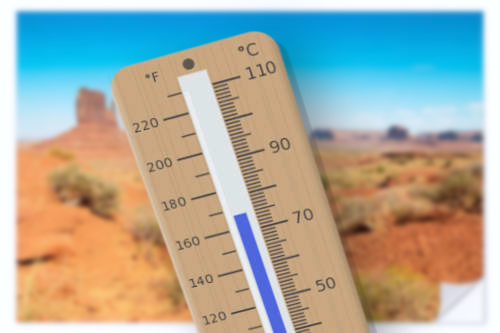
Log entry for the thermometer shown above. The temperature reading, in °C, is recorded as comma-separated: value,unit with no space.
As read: 75,°C
